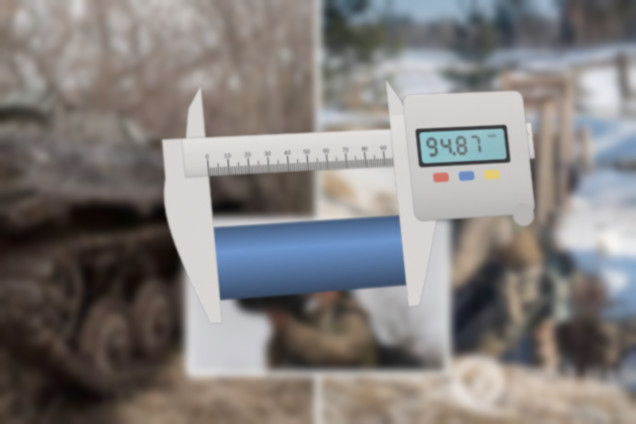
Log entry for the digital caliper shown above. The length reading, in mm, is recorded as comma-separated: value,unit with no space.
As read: 94.87,mm
